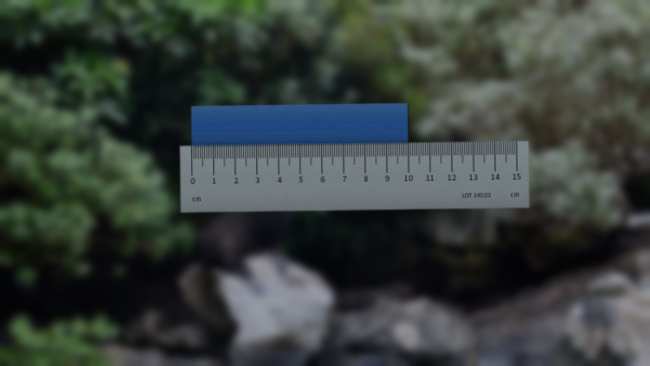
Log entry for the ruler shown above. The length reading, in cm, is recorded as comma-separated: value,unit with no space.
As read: 10,cm
